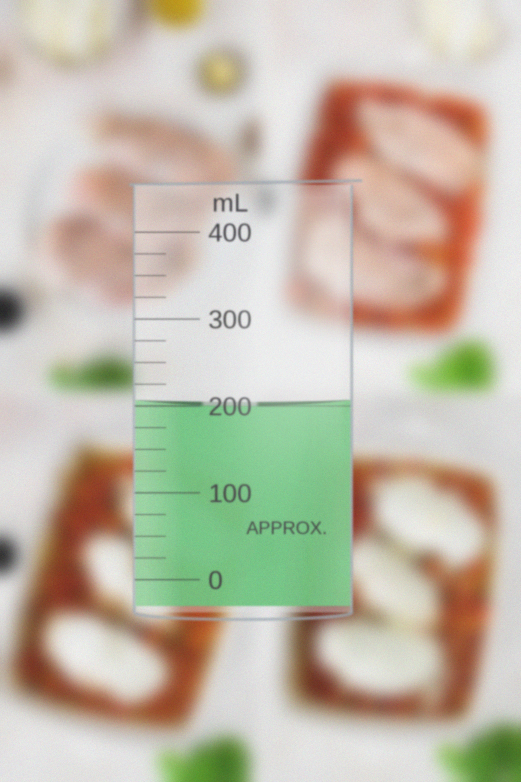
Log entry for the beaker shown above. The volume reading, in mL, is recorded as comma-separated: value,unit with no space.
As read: 200,mL
